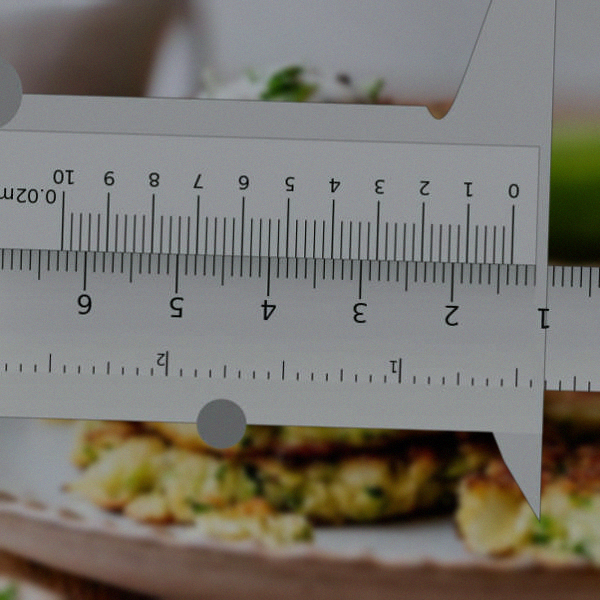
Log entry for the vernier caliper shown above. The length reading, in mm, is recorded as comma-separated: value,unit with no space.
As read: 13.6,mm
